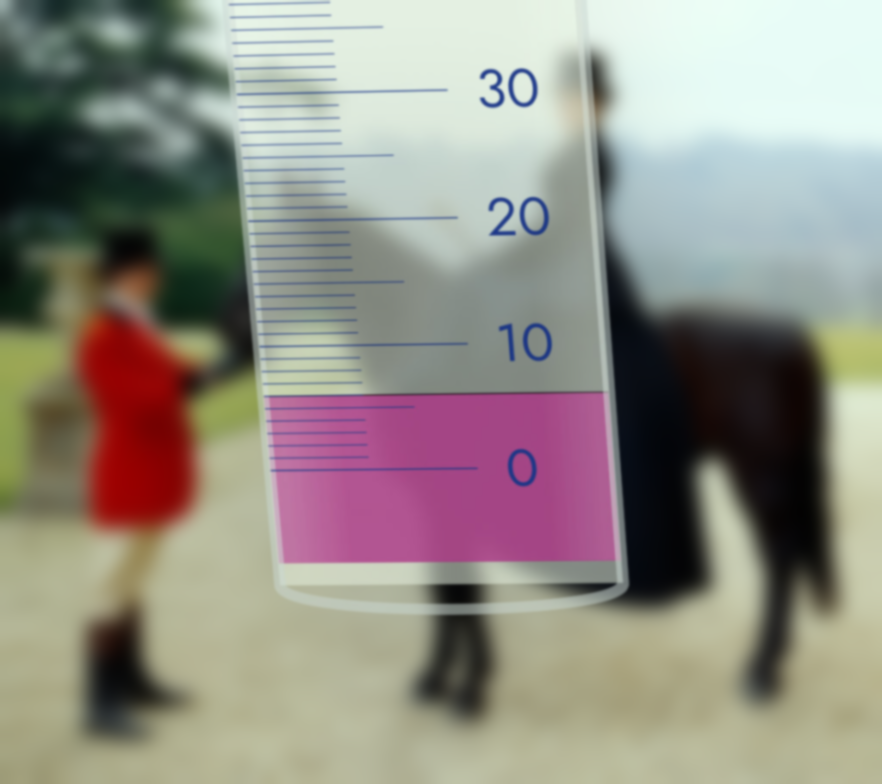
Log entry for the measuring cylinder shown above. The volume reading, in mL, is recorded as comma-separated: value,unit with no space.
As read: 6,mL
